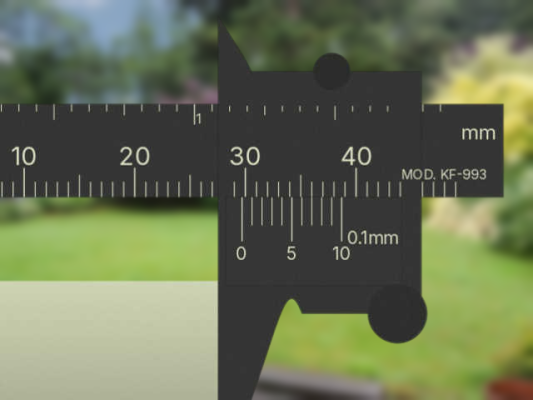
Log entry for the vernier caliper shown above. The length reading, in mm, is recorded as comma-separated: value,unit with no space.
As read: 29.7,mm
